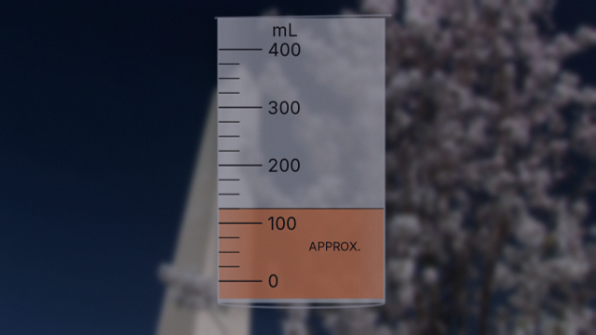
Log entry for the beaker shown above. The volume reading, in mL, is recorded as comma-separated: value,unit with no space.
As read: 125,mL
